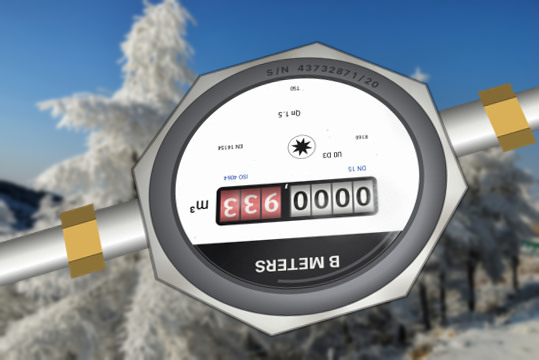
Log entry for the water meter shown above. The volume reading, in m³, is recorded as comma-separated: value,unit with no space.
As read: 0.933,m³
